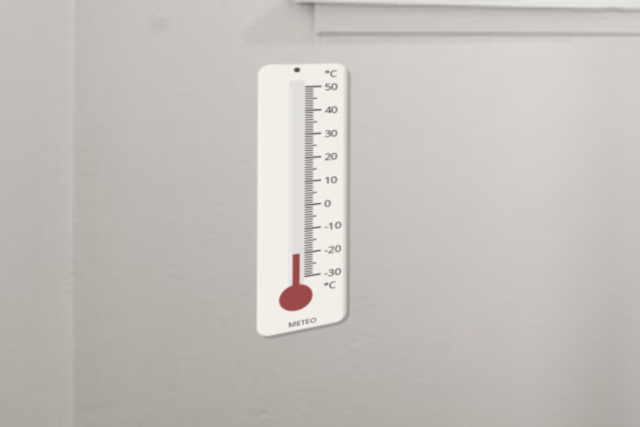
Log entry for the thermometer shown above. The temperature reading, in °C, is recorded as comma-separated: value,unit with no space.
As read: -20,°C
